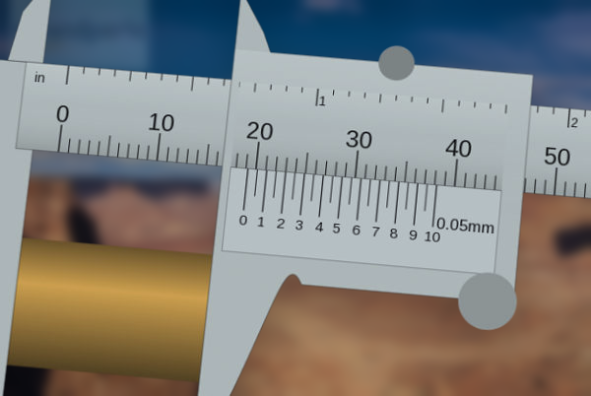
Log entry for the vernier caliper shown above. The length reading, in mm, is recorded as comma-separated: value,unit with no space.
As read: 19.2,mm
